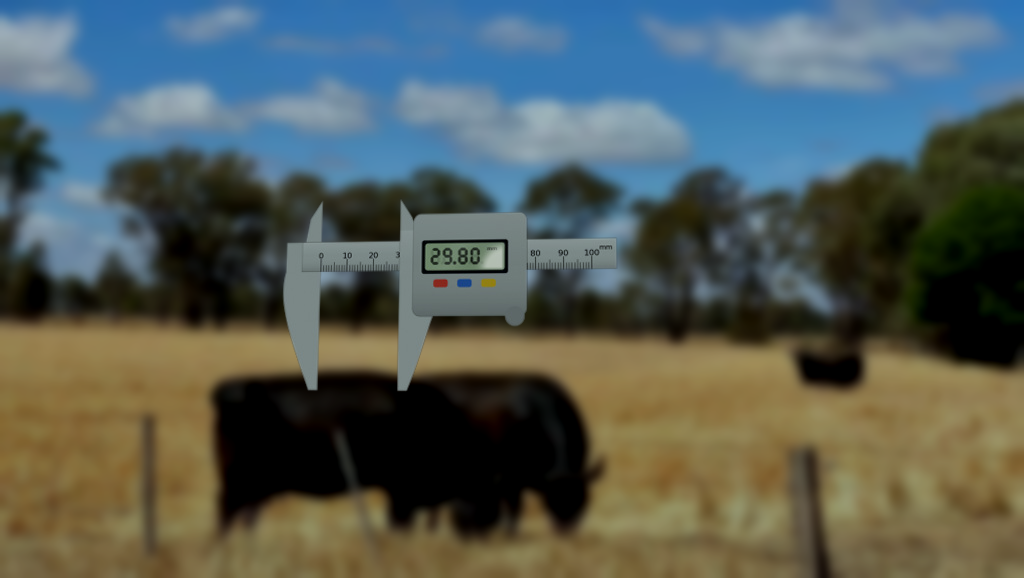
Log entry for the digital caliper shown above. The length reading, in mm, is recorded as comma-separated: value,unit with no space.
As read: 29.80,mm
